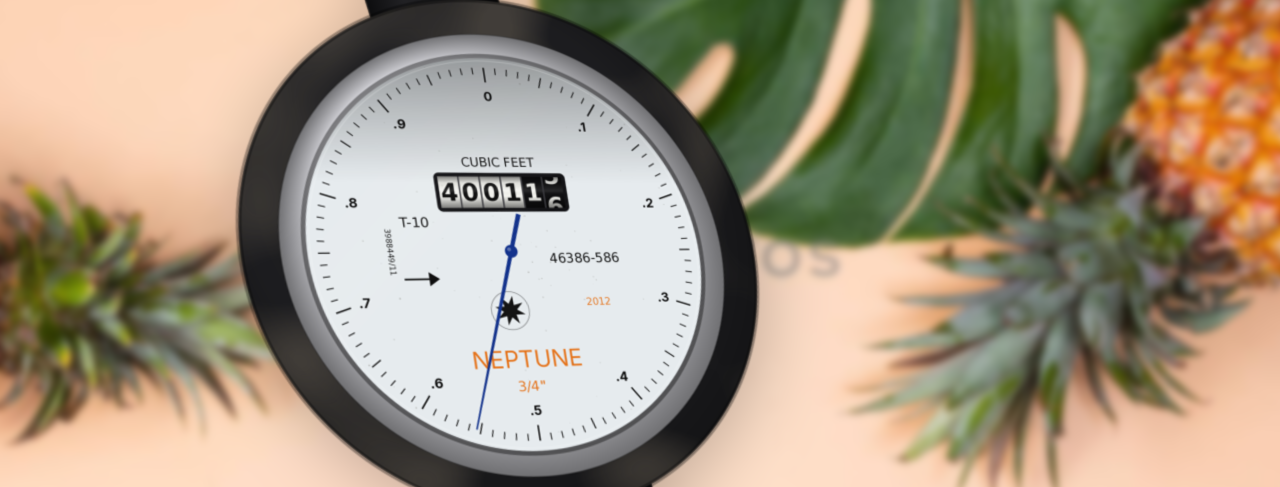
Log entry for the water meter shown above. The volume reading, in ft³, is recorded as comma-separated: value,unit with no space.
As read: 400115.55,ft³
